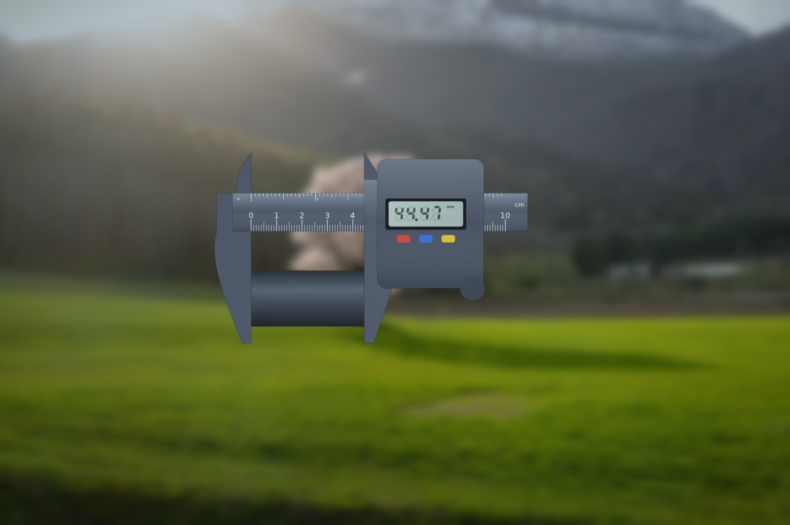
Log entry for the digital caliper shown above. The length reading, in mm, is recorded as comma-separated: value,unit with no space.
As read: 44.47,mm
